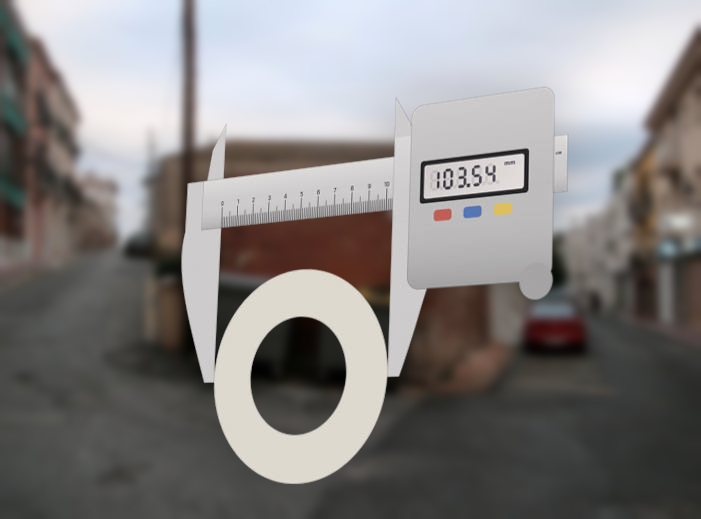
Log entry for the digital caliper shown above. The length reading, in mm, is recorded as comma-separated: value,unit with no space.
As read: 103.54,mm
